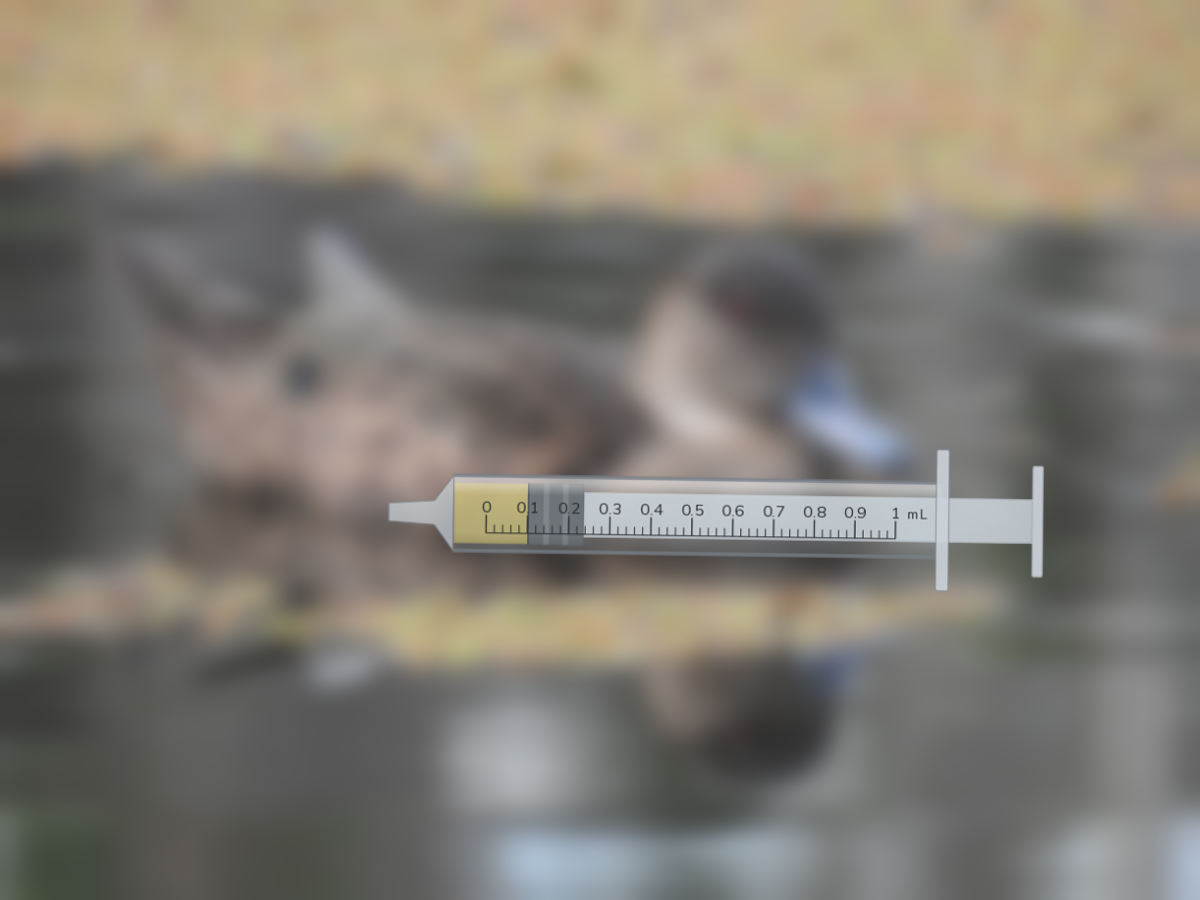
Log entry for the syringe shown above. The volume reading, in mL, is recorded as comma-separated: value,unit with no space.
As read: 0.1,mL
